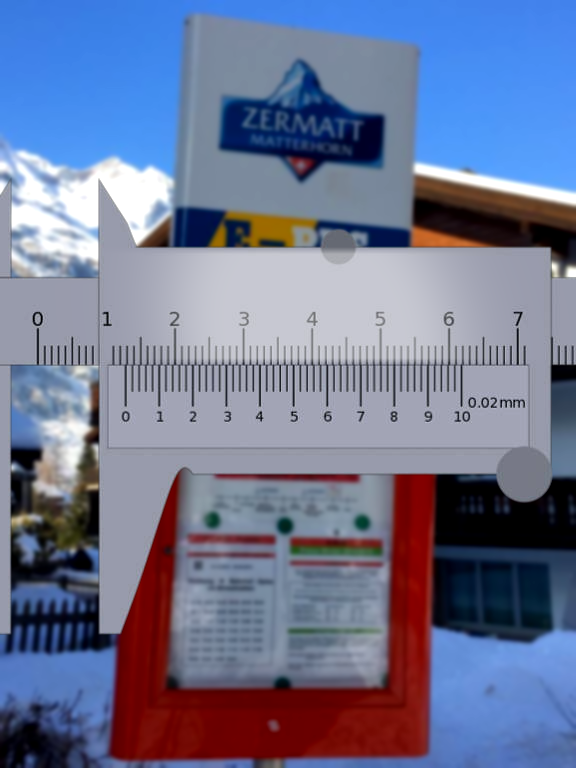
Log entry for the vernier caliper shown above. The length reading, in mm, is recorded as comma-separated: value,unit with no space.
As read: 12.8,mm
